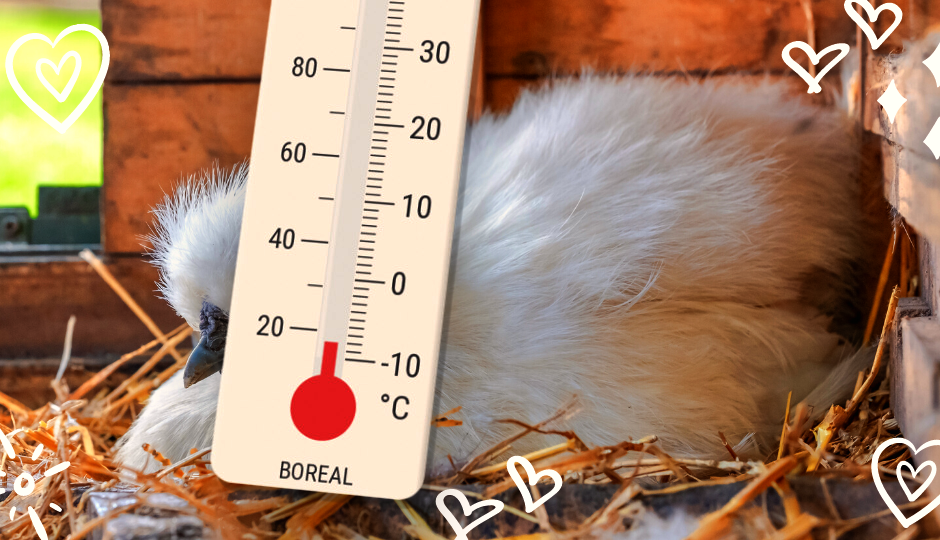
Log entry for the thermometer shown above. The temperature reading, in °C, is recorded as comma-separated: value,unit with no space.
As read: -8,°C
